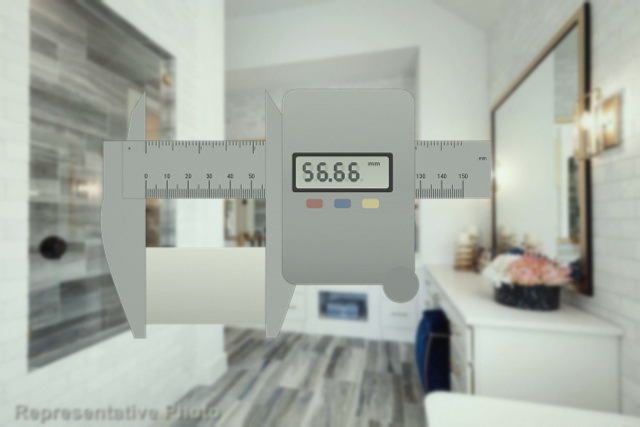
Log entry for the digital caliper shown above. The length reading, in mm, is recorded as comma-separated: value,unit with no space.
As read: 56.66,mm
